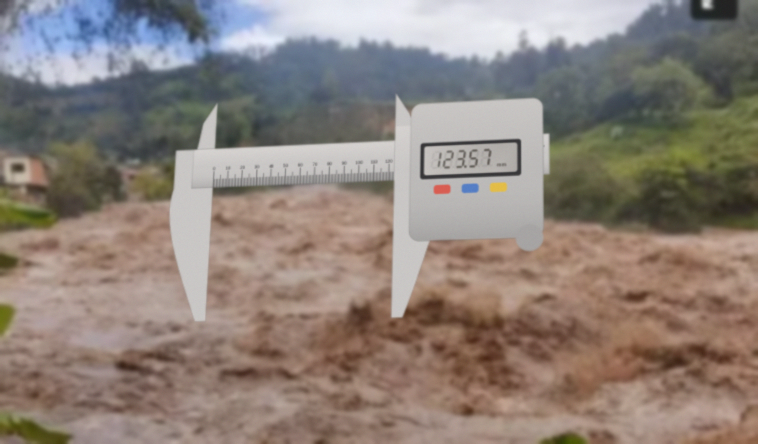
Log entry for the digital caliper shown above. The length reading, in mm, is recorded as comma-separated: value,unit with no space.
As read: 123.57,mm
